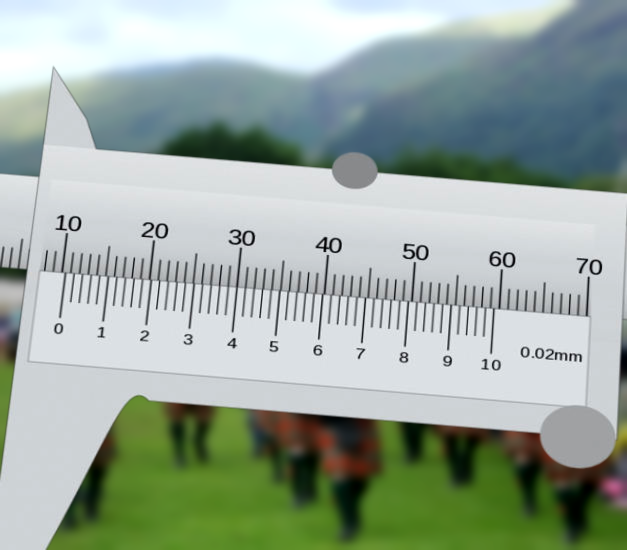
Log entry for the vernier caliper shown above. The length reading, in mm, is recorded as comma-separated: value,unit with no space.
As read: 10.4,mm
